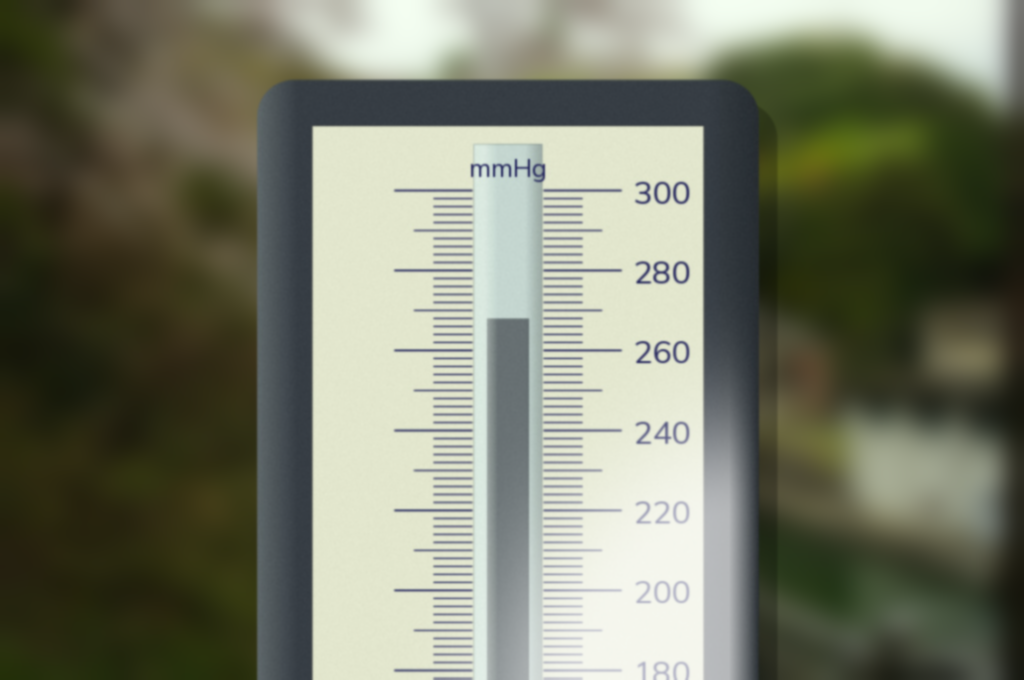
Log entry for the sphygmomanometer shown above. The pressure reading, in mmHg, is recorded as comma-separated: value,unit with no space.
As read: 268,mmHg
